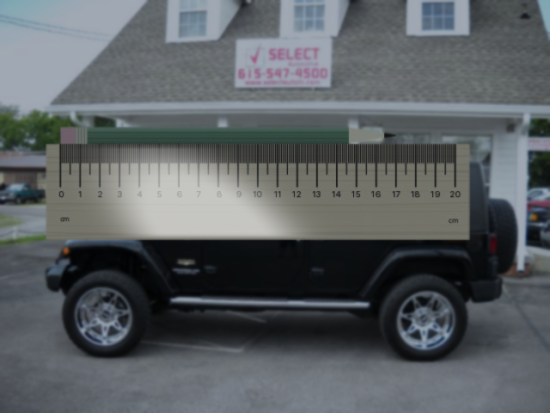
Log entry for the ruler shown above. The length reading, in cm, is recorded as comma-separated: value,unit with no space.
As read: 17,cm
